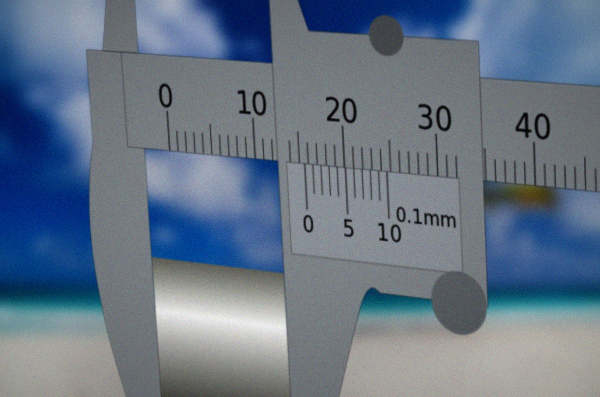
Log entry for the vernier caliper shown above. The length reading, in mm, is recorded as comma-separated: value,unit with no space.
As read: 15.6,mm
